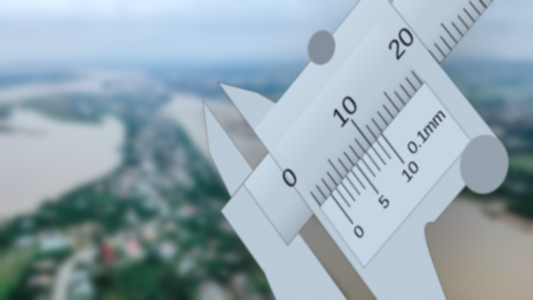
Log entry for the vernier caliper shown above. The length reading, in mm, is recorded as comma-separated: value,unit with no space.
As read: 2.8,mm
